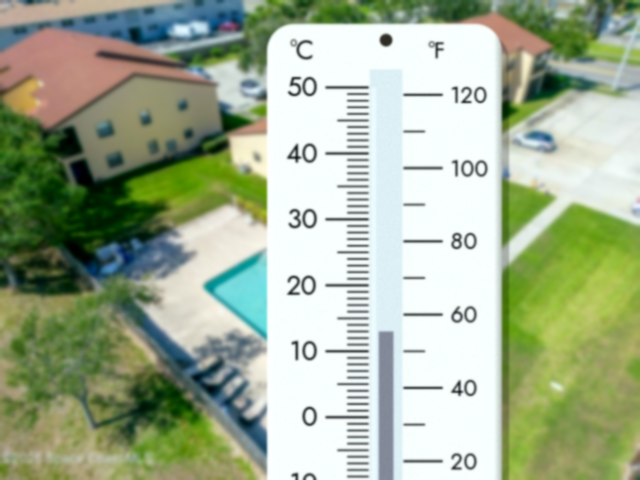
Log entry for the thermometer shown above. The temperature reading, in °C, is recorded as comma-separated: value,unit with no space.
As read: 13,°C
